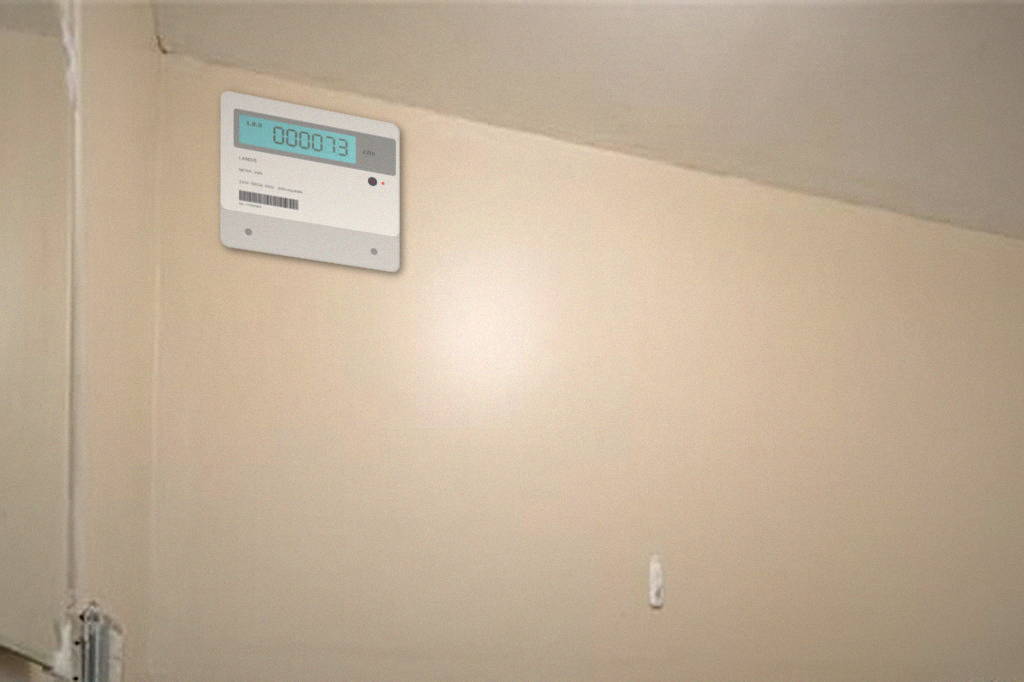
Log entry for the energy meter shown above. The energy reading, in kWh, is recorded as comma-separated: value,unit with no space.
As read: 73,kWh
